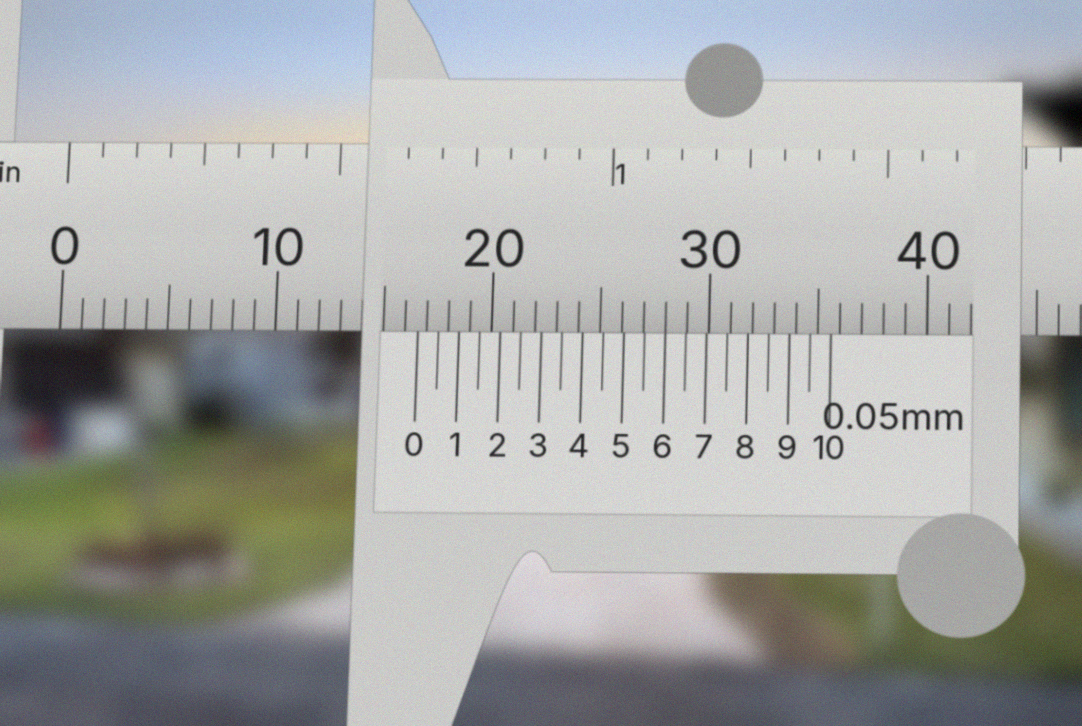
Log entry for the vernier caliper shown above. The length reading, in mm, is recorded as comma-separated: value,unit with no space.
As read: 16.6,mm
